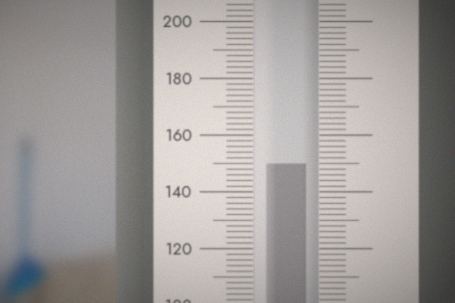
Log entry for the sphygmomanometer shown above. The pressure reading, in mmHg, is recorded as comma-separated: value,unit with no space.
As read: 150,mmHg
